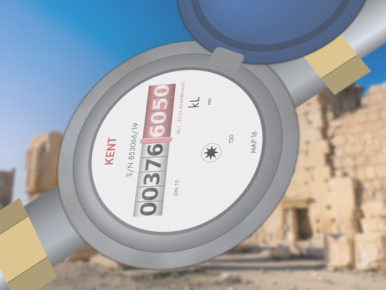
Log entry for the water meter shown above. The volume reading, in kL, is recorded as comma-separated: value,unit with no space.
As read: 376.6050,kL
